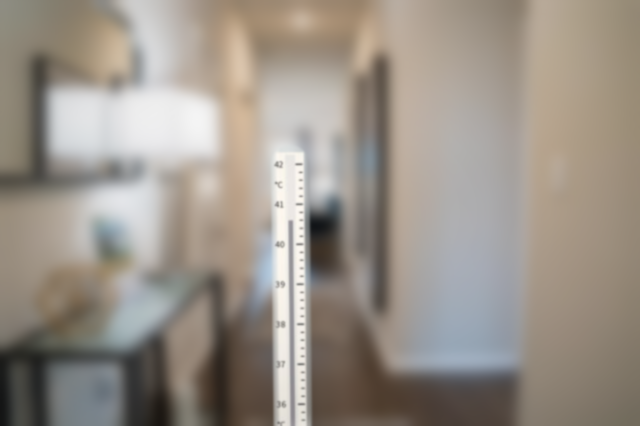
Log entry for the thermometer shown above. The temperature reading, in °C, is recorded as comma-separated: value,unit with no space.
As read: 40.6,°C
